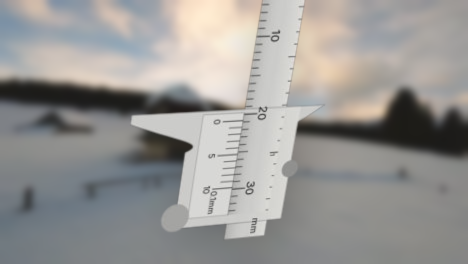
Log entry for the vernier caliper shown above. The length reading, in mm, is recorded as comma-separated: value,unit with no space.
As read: 20.8,mm
